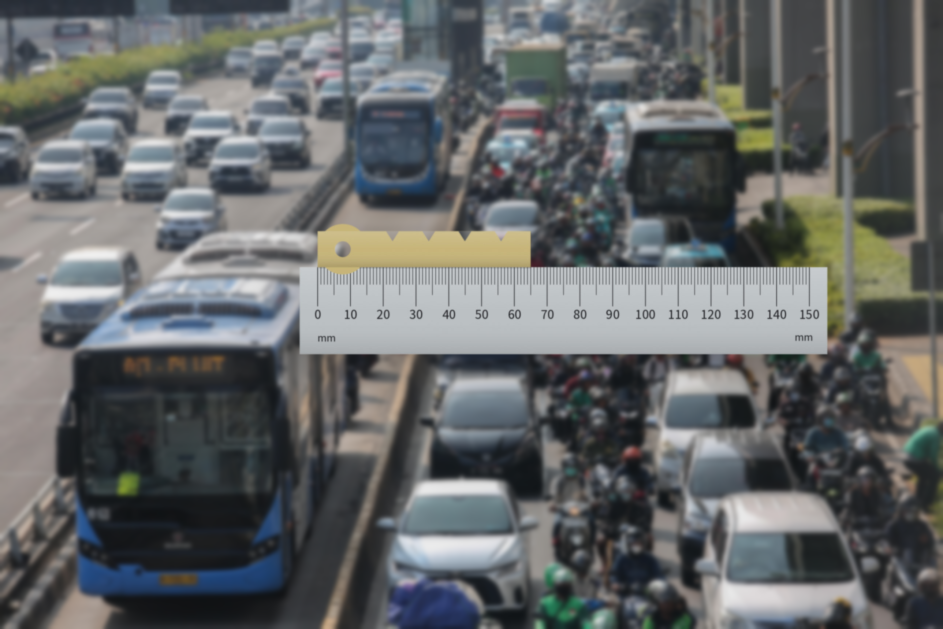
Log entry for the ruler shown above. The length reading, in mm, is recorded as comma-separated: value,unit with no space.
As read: 65,mm
